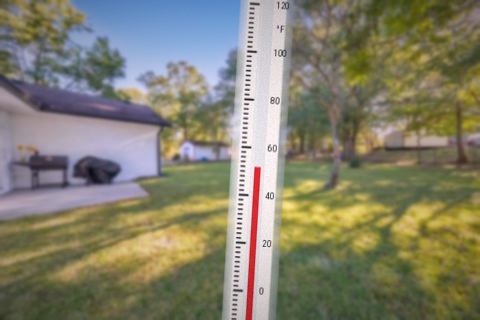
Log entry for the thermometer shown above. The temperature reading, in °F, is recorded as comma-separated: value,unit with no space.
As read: 52,°F
